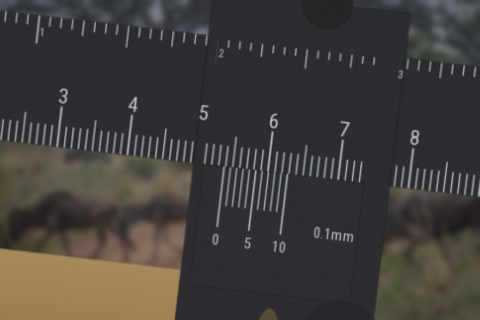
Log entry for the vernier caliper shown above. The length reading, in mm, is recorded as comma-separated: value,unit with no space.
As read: 53.8,mm
